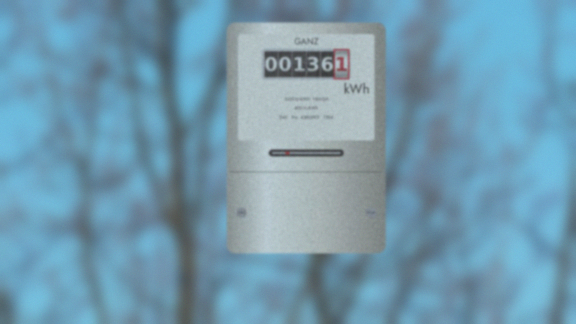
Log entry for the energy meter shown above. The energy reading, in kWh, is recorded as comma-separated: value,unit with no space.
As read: 136.1,kWh
